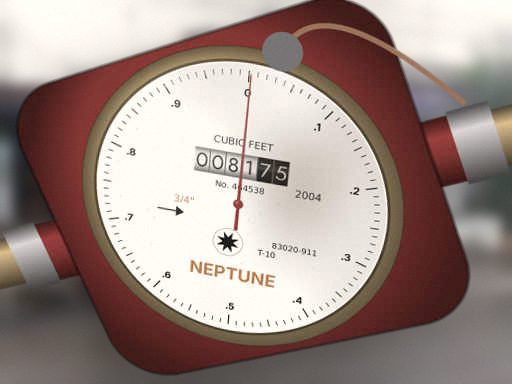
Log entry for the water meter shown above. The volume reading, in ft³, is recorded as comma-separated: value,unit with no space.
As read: 8175.00,ft³
